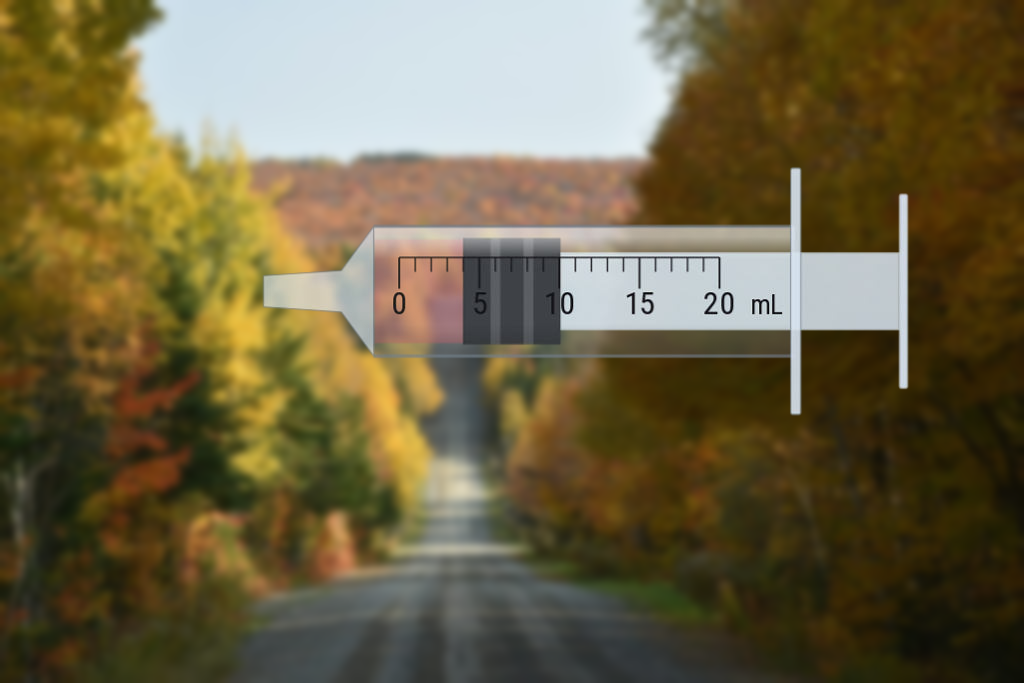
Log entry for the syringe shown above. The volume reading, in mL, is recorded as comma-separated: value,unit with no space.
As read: 4,mL
